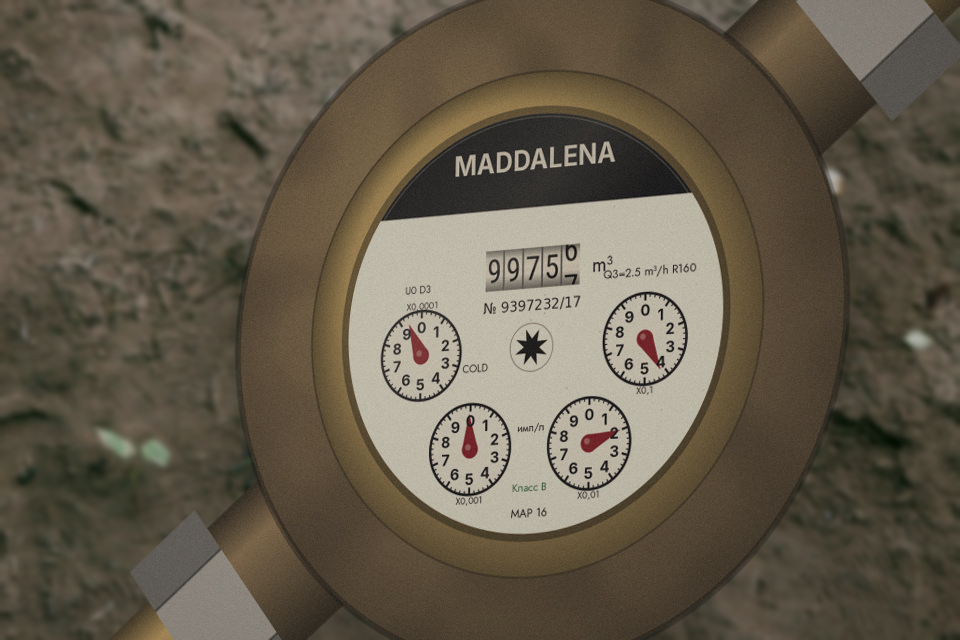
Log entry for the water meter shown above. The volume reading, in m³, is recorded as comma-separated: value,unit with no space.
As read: 99756.4199,m³
